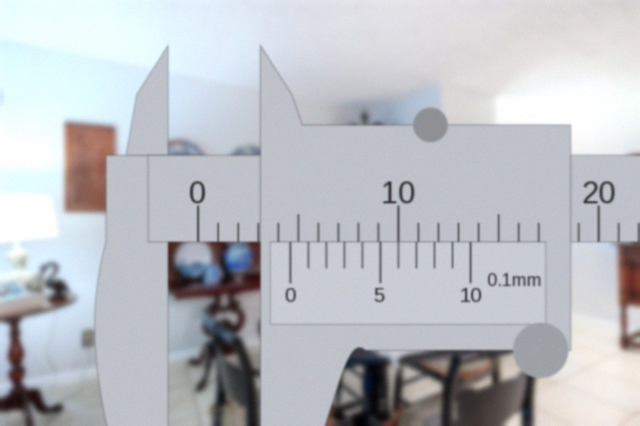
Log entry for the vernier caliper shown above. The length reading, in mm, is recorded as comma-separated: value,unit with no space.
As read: 4.6,mm
